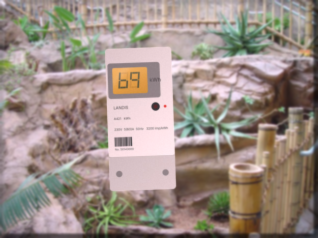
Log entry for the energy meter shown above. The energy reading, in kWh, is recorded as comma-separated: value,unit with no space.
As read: 69,kWh
